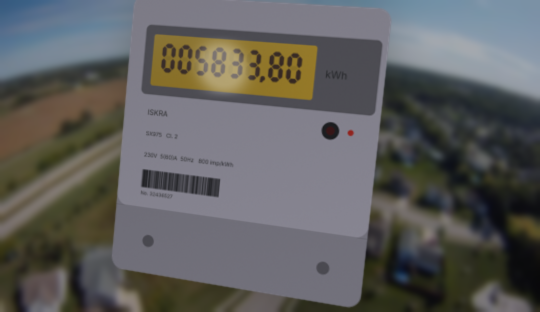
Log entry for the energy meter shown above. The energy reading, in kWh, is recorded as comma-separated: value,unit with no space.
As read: 5833.80,kWh
